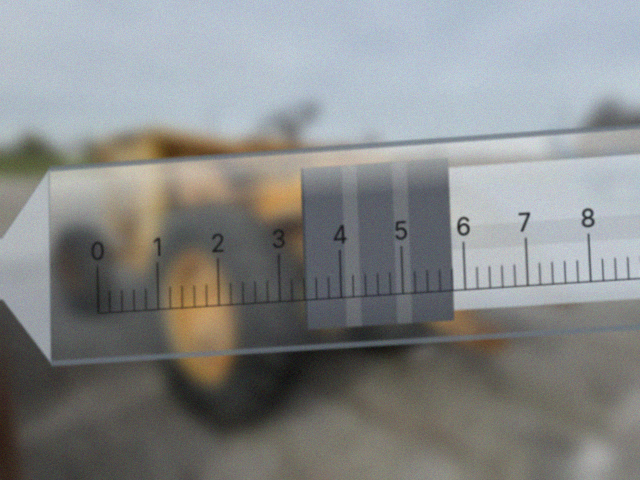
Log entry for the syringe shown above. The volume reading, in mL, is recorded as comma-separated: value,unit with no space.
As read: 3.4,mL
